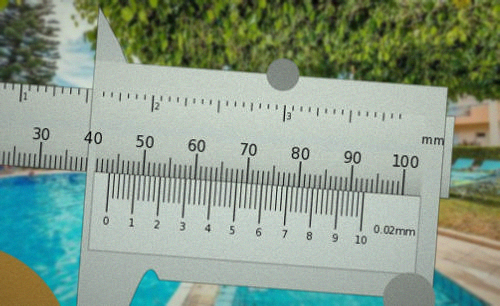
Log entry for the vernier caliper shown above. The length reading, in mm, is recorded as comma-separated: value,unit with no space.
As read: 43.5,mm
